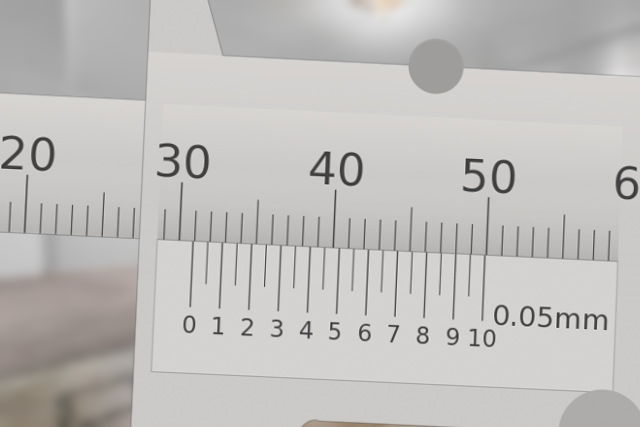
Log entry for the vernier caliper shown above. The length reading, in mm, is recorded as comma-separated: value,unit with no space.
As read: 30.9,mm
